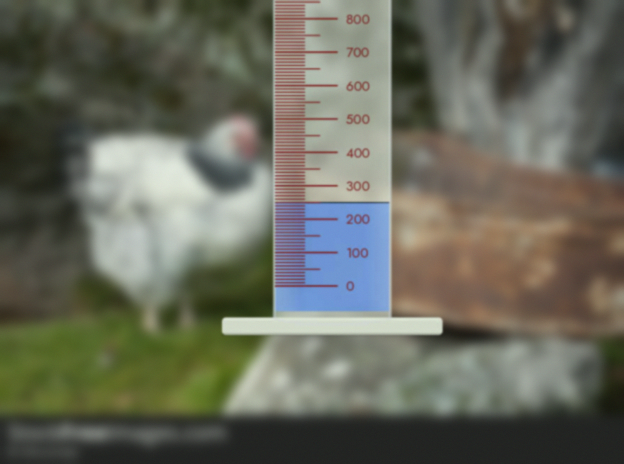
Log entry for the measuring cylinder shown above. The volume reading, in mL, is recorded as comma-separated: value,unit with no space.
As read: 250,mL
